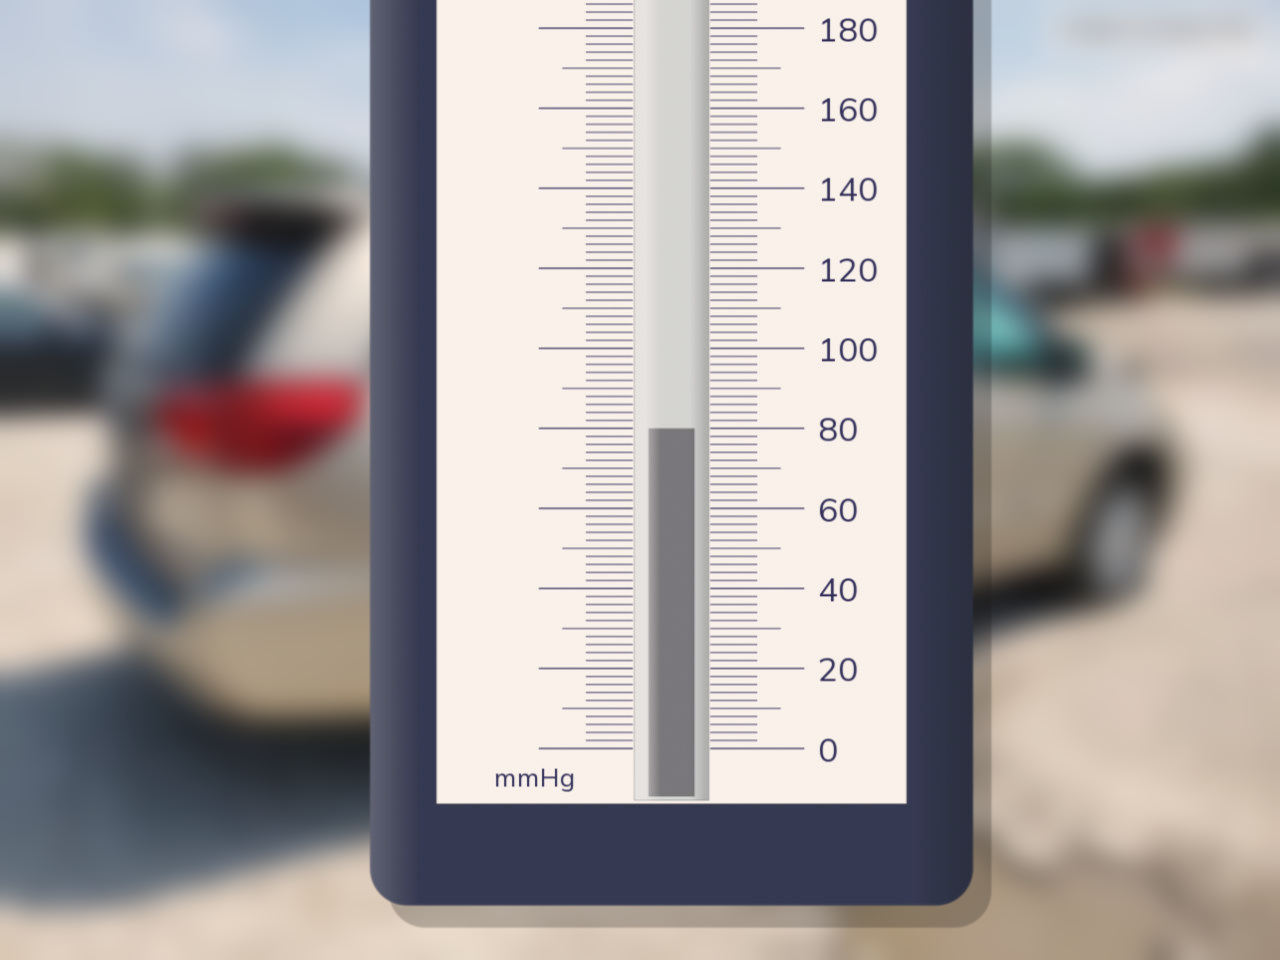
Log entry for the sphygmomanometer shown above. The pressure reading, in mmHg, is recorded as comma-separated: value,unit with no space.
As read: 80,mmHg
